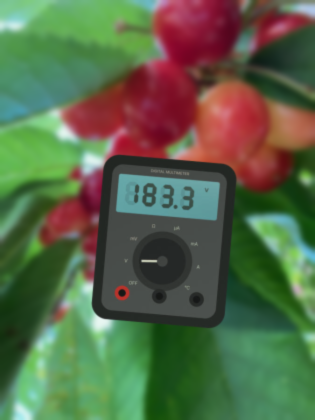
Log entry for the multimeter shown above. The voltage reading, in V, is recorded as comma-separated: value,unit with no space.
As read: 183.3,V
